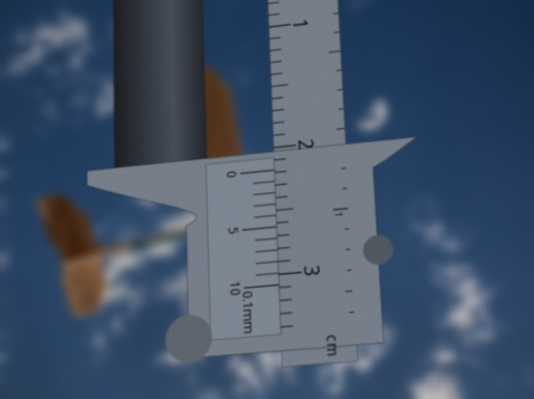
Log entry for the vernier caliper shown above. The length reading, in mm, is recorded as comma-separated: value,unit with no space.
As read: 21.8,mm
